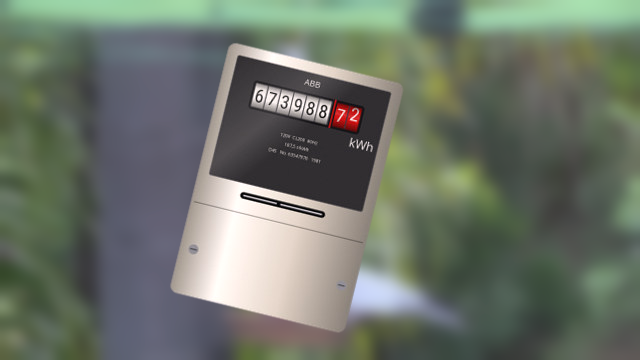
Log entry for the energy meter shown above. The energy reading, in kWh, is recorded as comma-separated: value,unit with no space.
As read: 673988.72,kWh
